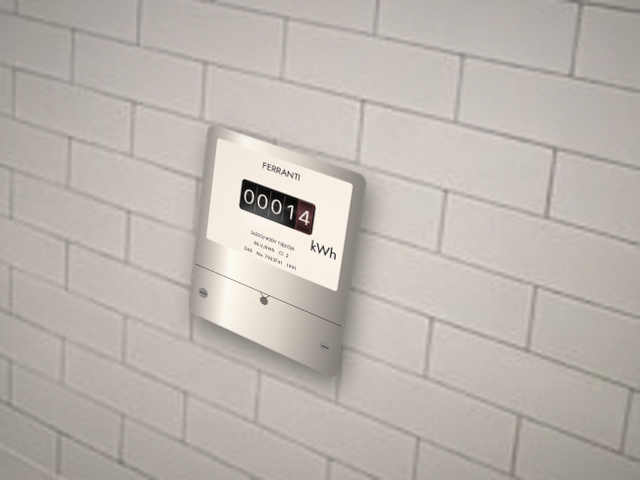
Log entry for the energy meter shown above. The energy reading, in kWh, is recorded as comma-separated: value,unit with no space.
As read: 1.4,kWh
